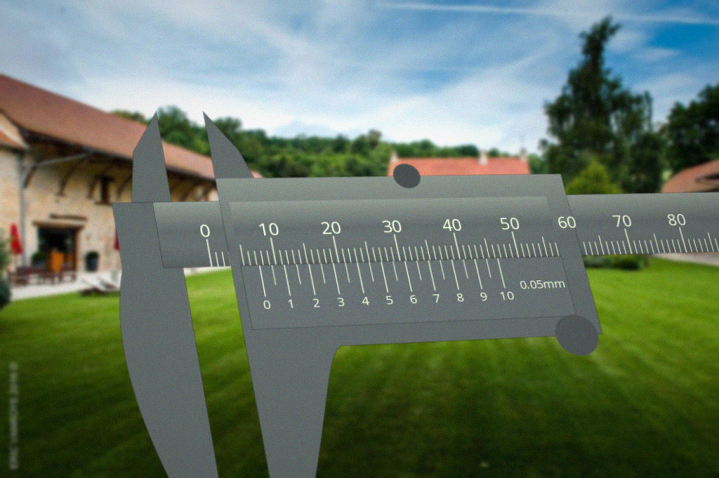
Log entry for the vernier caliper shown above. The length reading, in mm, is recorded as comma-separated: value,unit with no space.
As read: 7.4,mm
